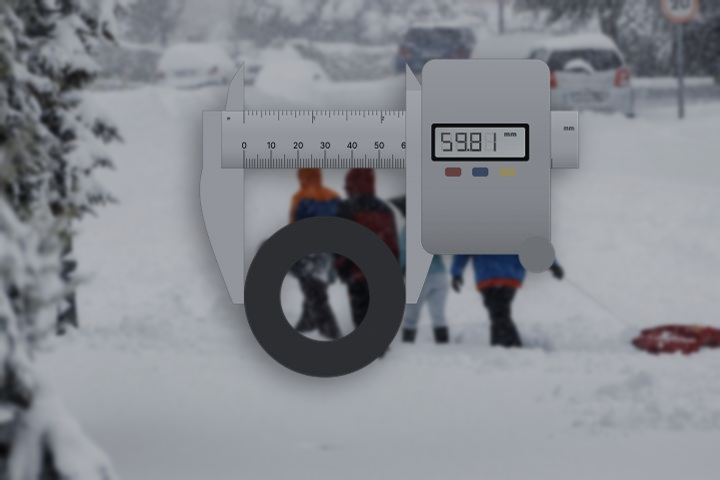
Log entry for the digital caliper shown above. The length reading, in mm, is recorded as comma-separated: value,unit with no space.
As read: 59.81,mm
